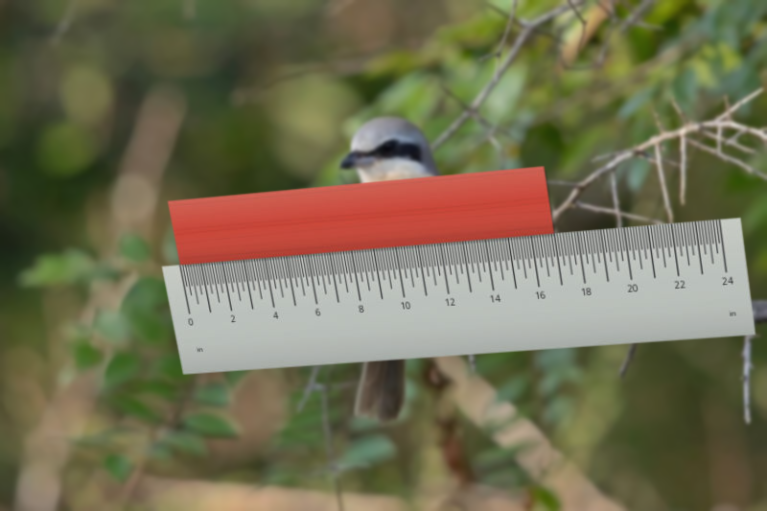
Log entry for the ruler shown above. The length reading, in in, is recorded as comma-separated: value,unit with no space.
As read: 17,in
